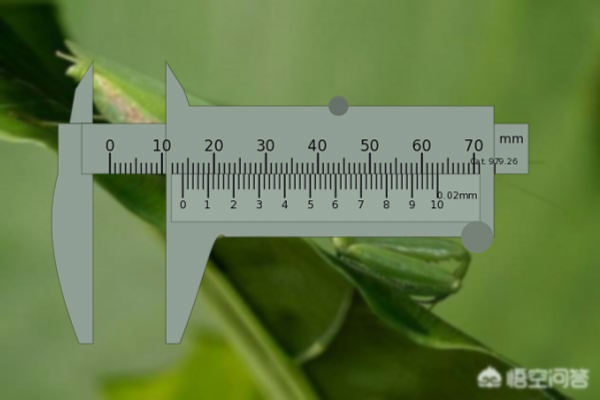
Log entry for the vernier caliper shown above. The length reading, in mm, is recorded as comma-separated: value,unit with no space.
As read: 14.0,mm
